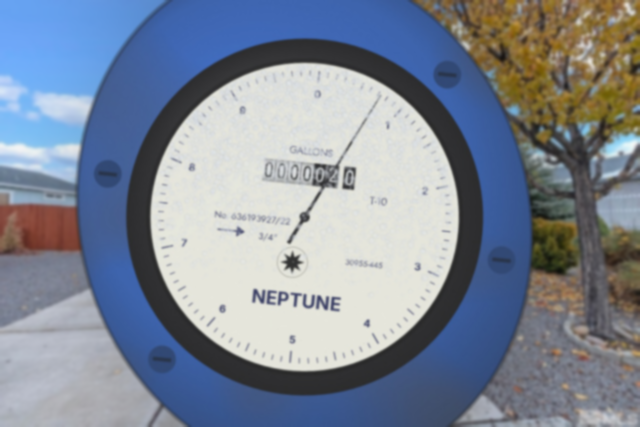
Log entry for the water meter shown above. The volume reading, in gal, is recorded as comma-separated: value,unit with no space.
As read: 20.7,gal
